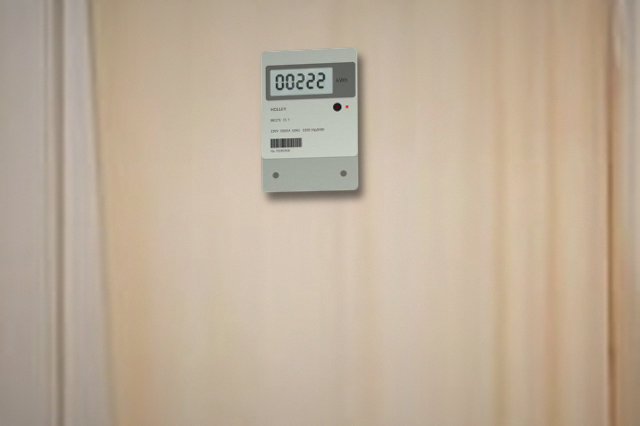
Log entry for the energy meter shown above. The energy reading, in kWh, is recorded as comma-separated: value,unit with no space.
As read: 222,kWh
